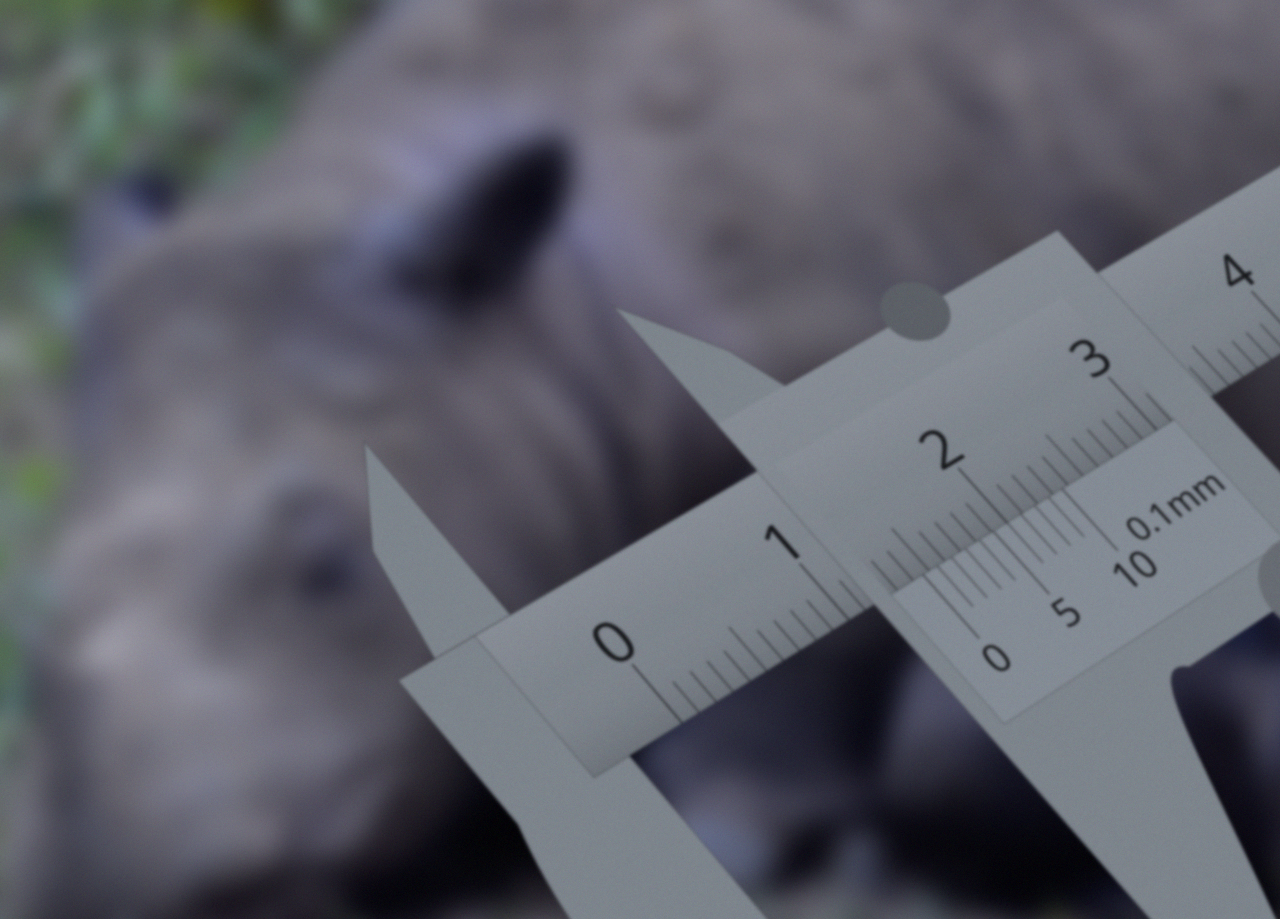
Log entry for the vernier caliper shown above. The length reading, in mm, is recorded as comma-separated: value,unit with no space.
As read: 14.6,mm
